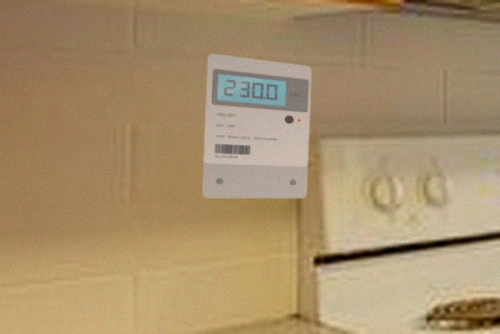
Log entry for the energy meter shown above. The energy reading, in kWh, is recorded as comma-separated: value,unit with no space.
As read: 230.0,kWh
